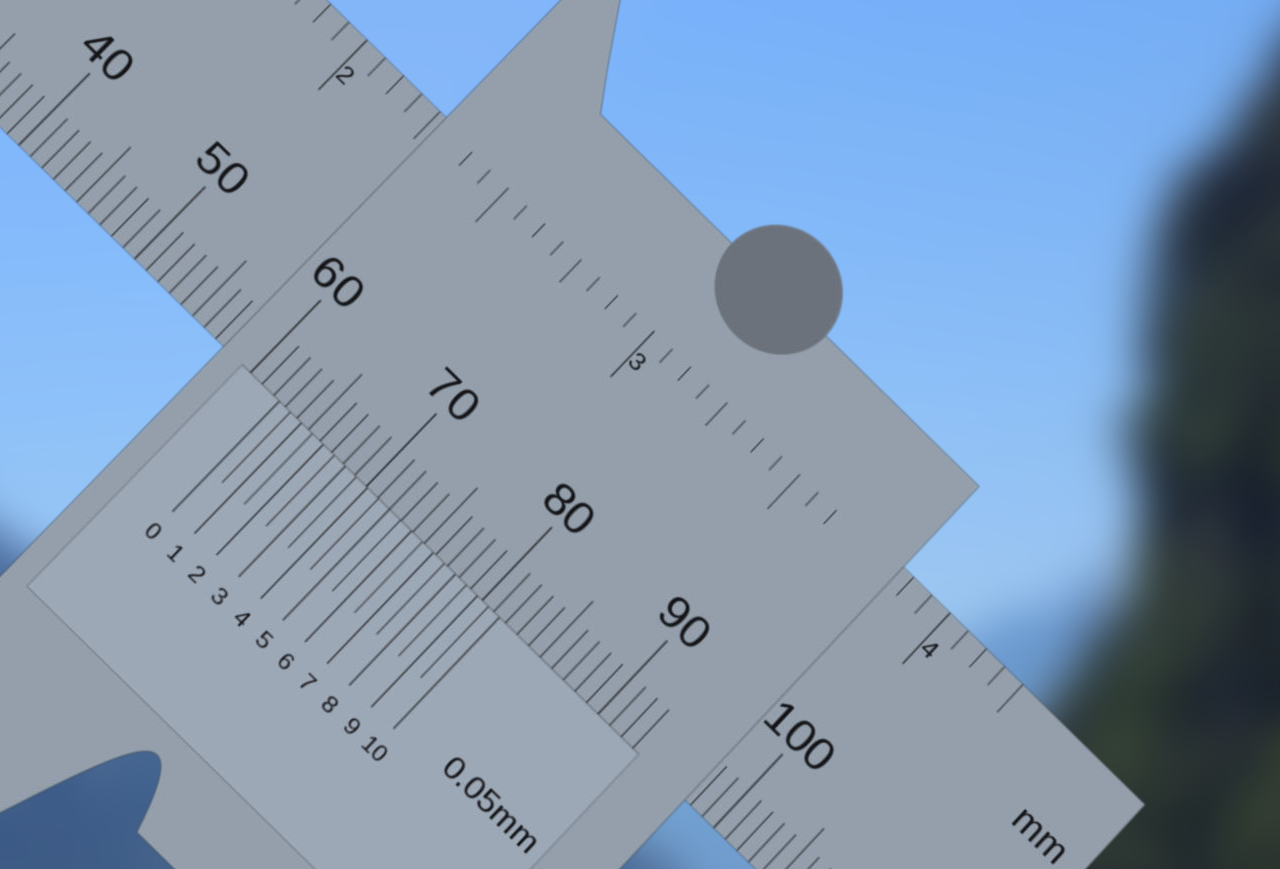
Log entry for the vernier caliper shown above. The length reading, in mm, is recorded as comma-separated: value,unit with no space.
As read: 62.5,mm
